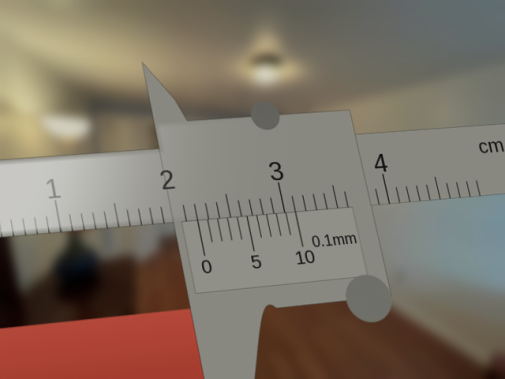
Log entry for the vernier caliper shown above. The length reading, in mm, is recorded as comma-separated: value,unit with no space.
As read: 22.0,mm
